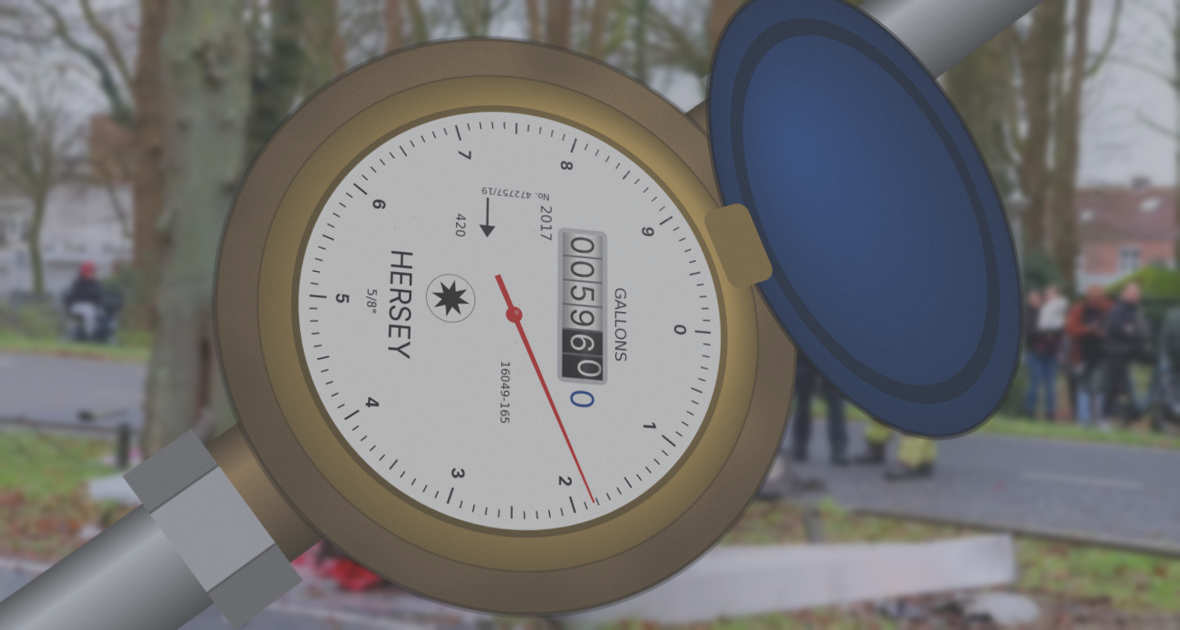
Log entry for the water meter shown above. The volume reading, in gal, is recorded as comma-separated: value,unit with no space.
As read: 59601.8,gal
